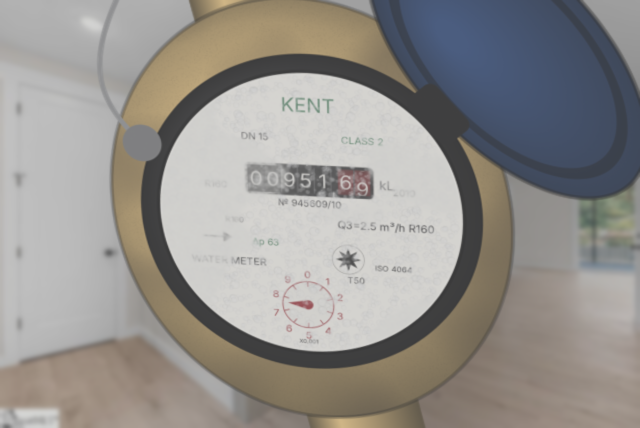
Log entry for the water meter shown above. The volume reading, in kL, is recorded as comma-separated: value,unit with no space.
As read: 951.687,kL
